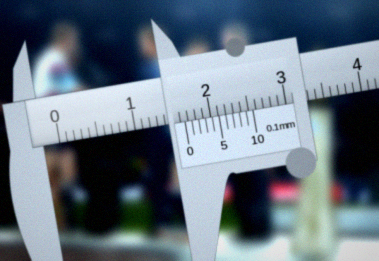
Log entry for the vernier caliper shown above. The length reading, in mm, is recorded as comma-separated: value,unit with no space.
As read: 16.6,mm
